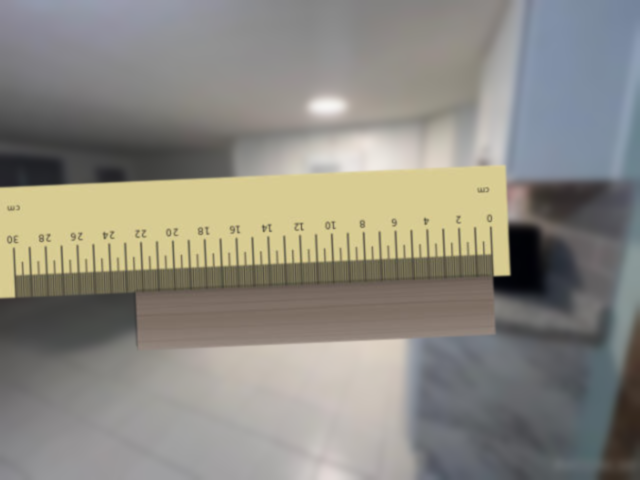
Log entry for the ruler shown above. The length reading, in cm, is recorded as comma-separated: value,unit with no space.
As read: 22.5,cm
